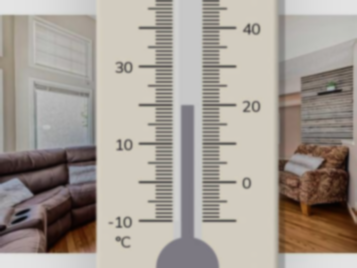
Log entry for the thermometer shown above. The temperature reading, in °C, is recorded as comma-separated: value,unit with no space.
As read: 20,°C
